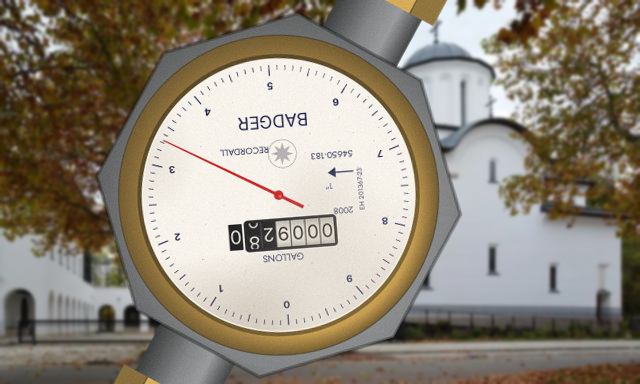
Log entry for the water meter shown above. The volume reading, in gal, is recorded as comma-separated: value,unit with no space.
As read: 9283.3,gal
